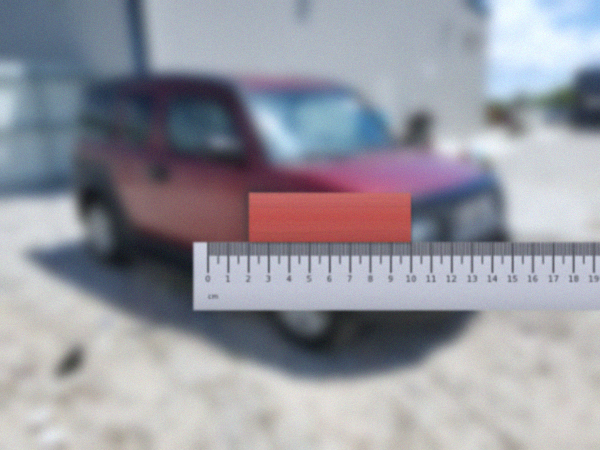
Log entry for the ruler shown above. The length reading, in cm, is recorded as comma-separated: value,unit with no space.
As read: 8,cm
